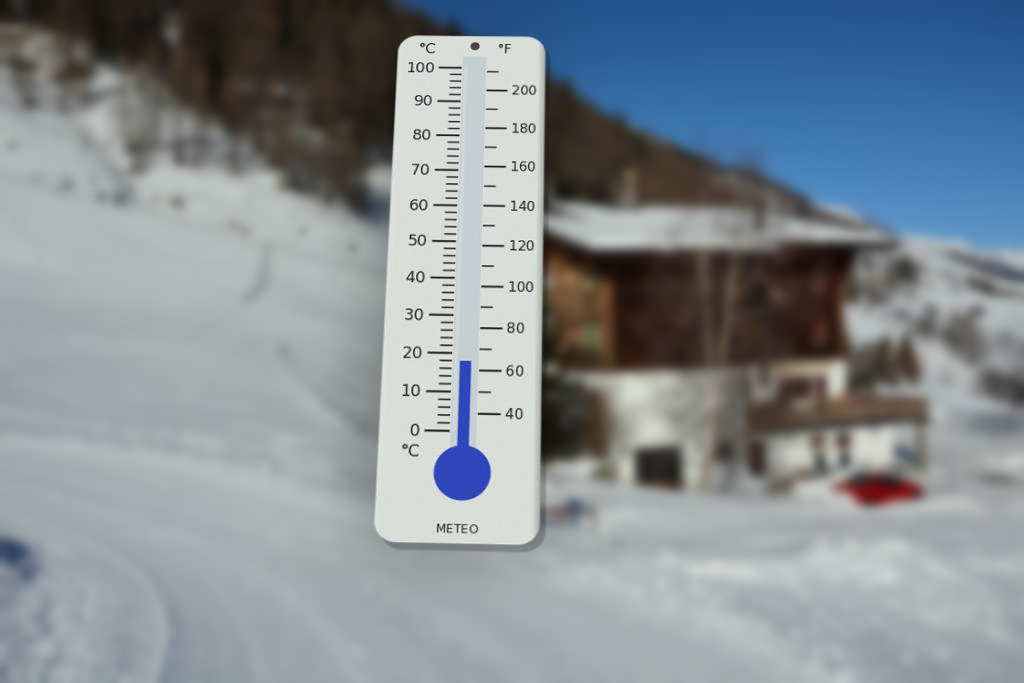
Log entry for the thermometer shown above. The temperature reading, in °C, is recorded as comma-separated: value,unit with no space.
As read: 18,°C
